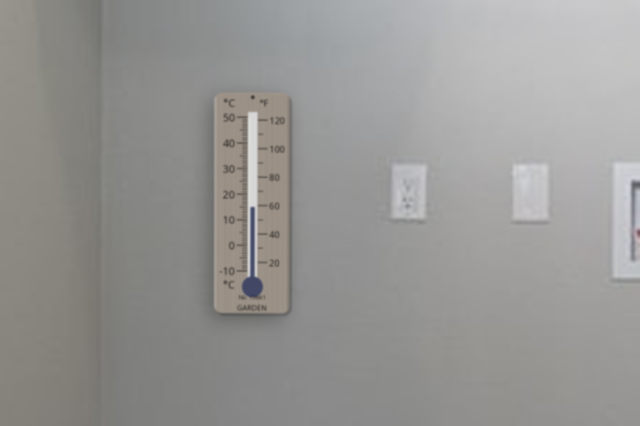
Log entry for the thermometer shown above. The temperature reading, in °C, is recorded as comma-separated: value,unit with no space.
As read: 15,°C
